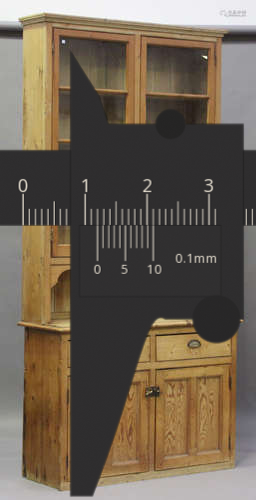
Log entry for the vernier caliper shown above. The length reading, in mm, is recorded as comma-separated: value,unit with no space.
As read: 12.0,mm
